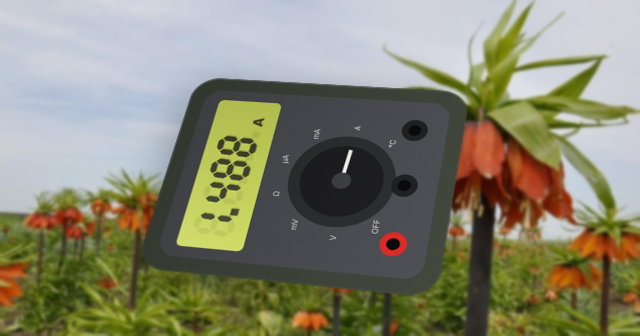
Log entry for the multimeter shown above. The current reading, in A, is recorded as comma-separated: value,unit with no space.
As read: 1.488,A
